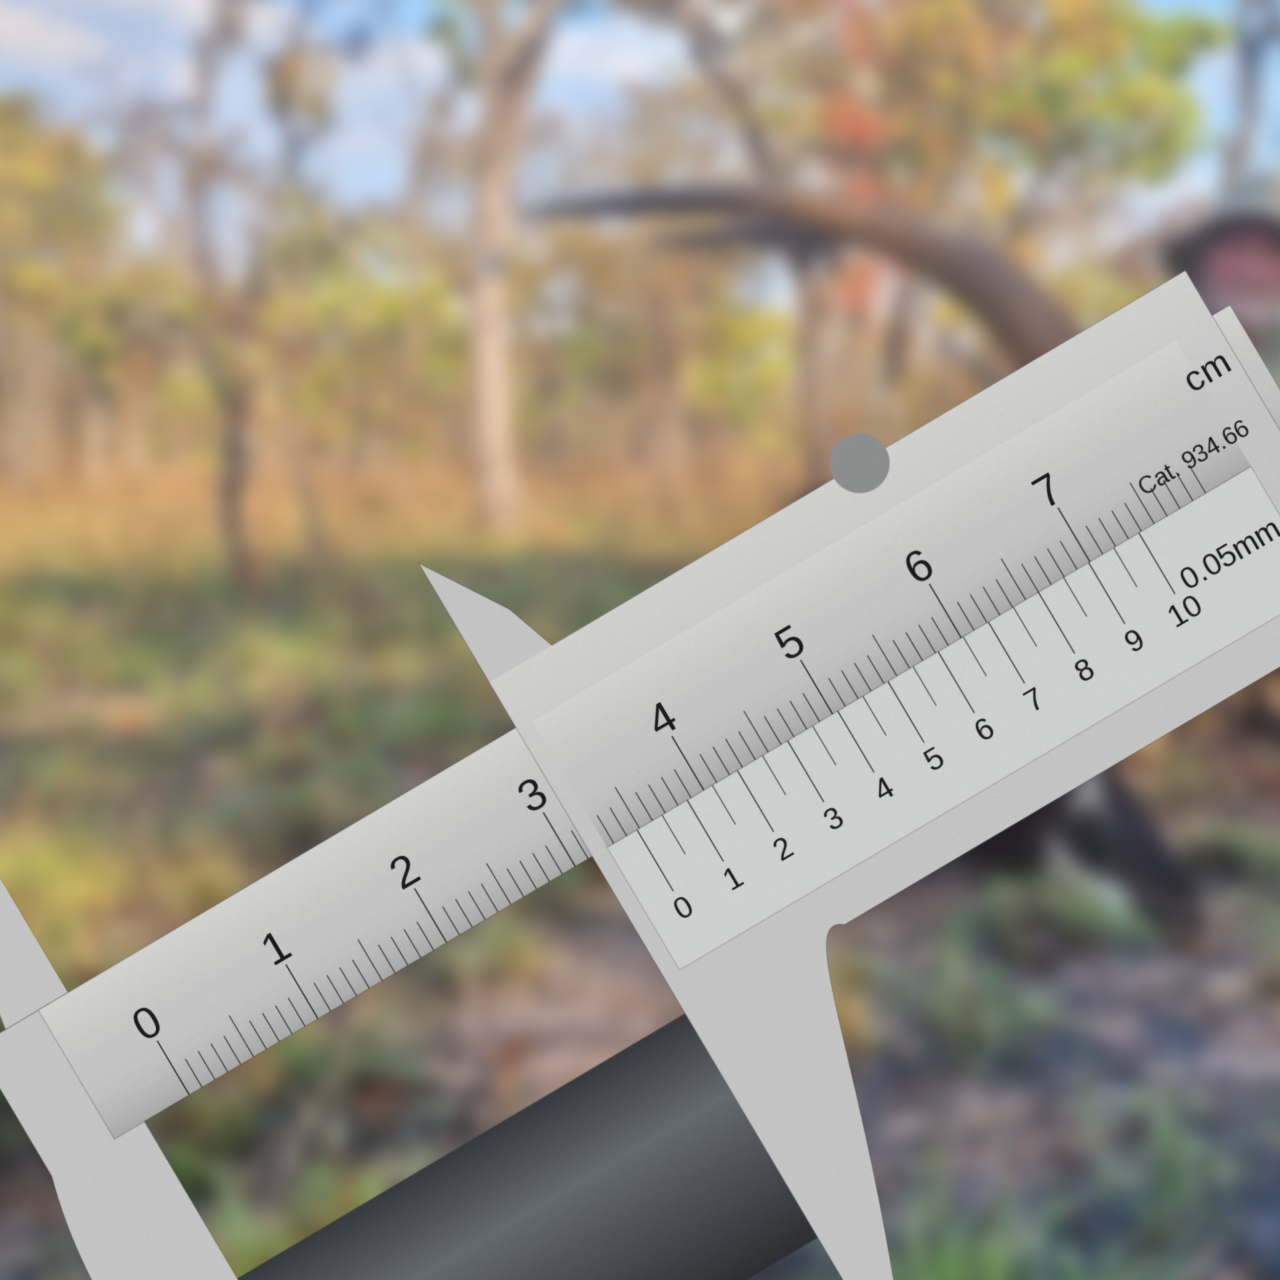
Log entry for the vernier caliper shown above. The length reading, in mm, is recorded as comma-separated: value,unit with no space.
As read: 34.8,mm
